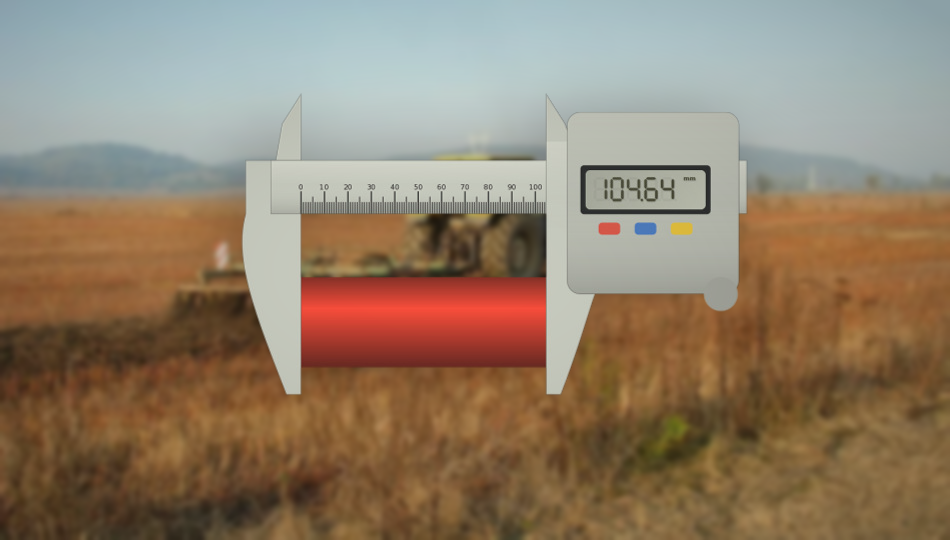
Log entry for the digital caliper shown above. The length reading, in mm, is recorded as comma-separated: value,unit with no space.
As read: 104.64,mm
